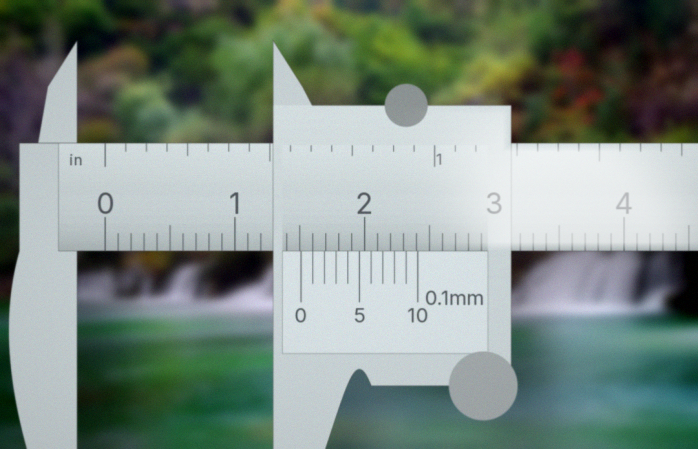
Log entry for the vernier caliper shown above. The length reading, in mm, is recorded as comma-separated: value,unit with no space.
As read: 15.1,mm
